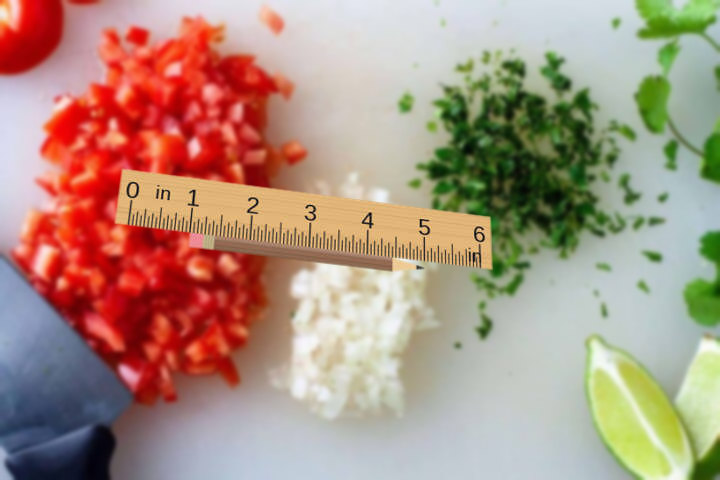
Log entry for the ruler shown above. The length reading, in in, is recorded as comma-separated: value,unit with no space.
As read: 4,in
